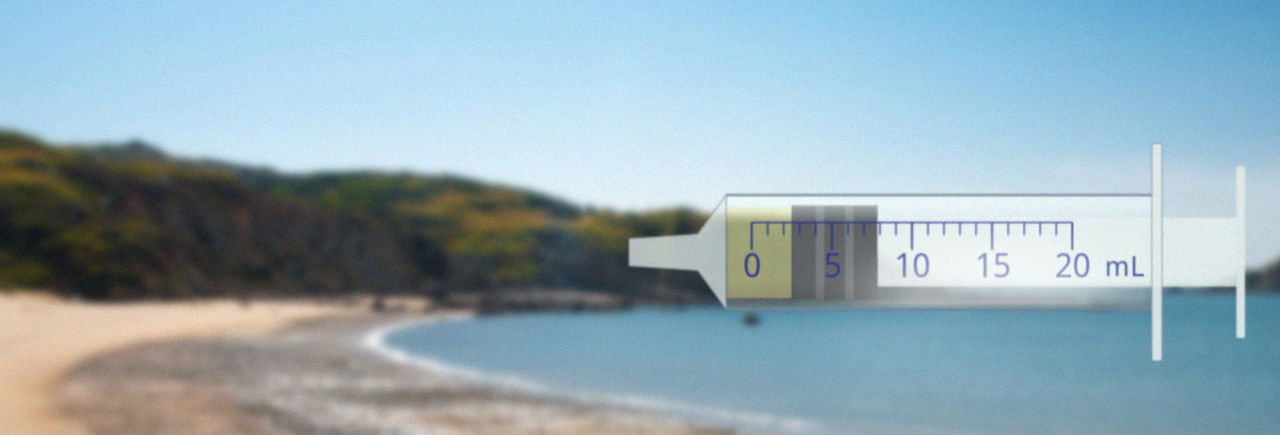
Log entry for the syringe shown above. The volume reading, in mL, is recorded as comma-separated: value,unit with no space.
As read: 2.5,mL
